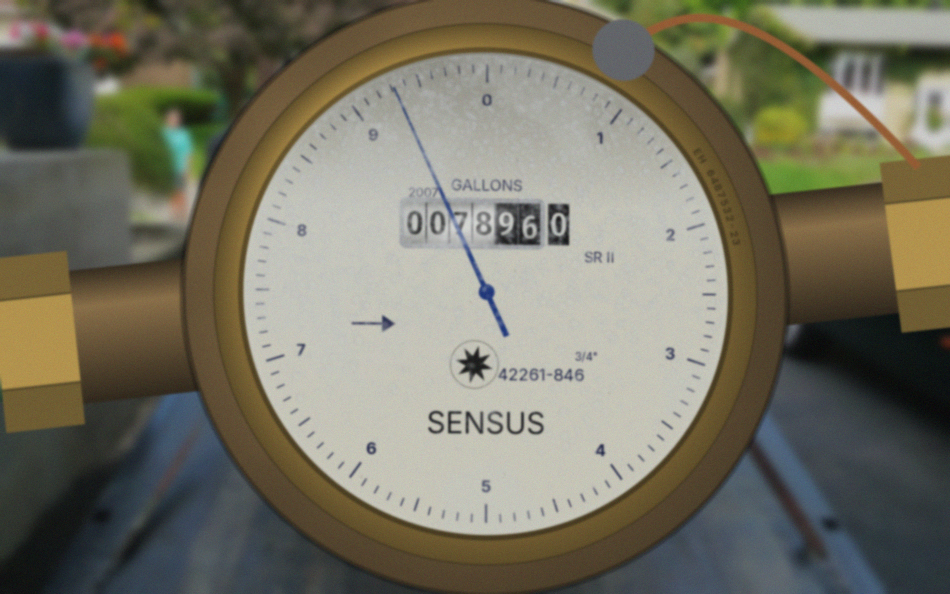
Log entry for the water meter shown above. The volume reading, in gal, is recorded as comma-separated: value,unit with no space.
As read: 78959.3,gal
